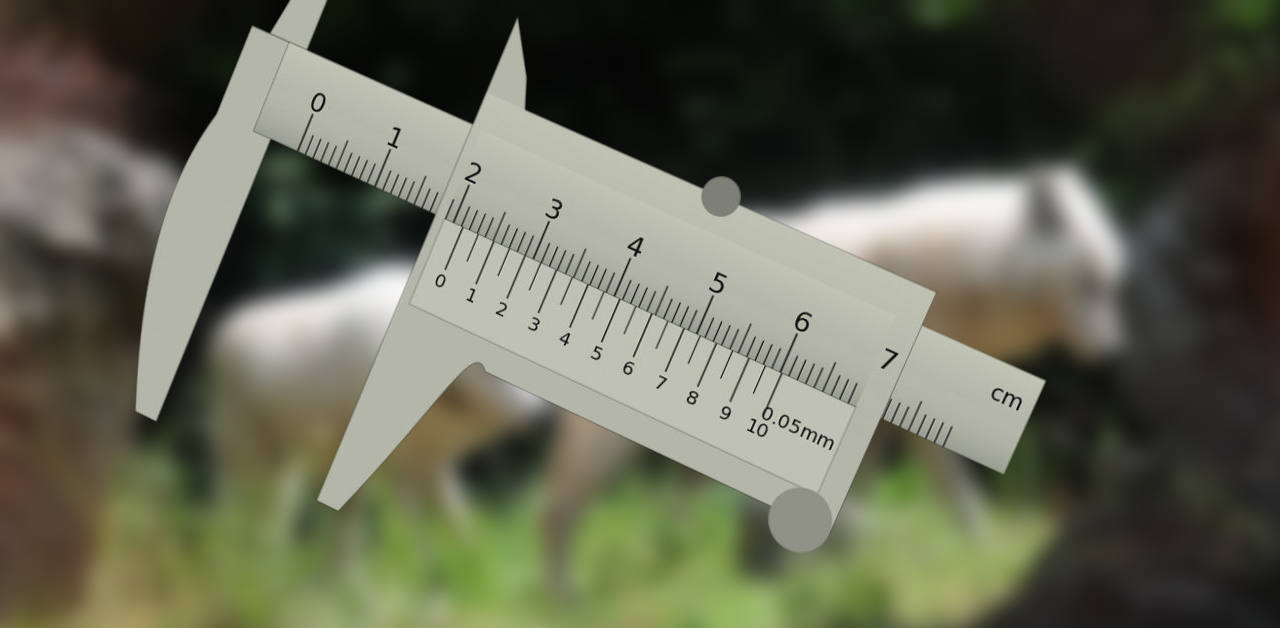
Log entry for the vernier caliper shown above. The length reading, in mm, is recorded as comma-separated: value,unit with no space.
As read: 21.2,mm
